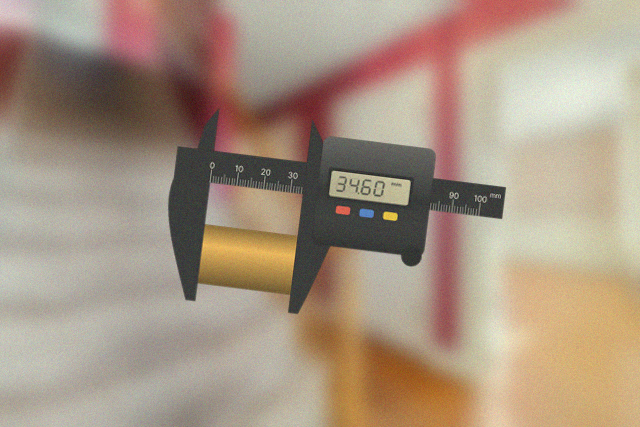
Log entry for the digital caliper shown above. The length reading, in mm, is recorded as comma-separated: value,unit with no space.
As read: 34.60,mm
